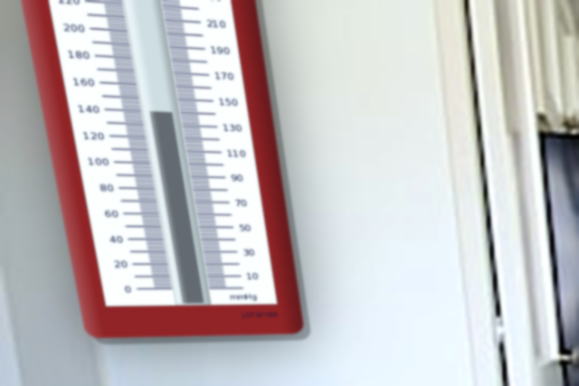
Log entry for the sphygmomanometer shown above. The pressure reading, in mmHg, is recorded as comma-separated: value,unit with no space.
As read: 140,mmHg
